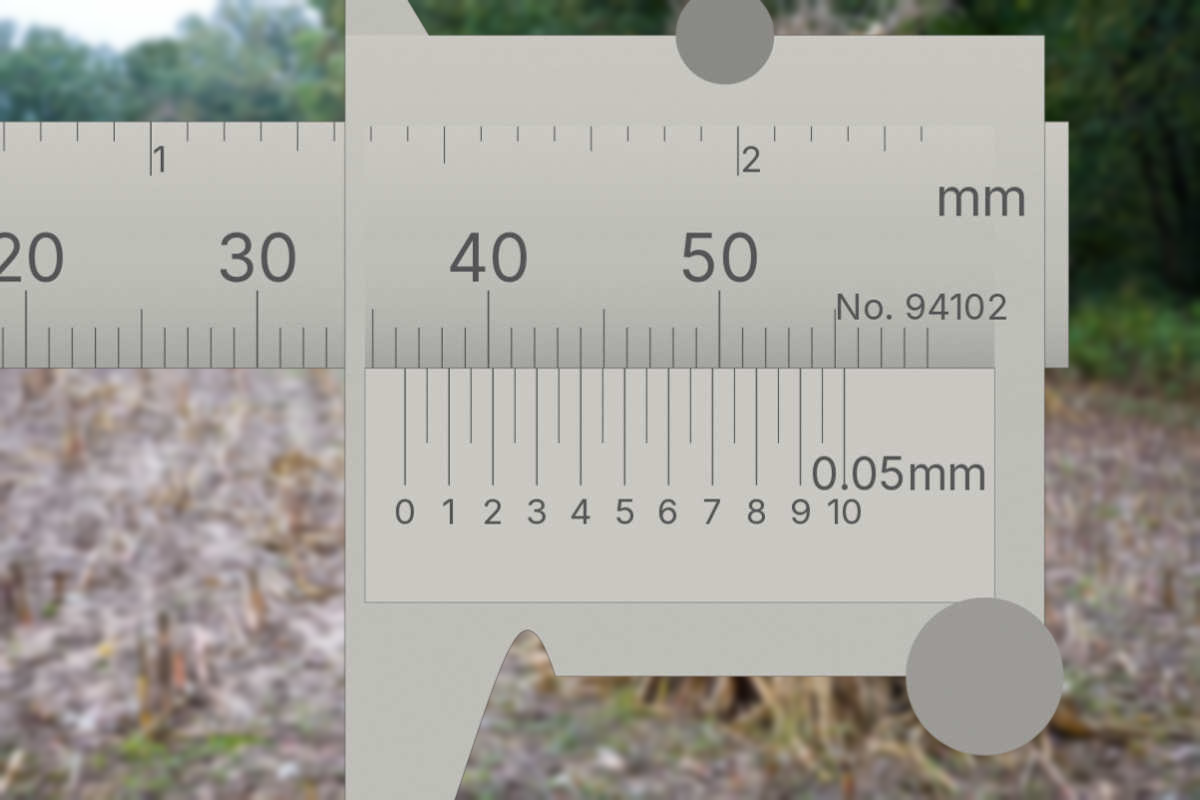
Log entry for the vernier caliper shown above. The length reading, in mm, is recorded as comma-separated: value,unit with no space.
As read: 36.4,mm
